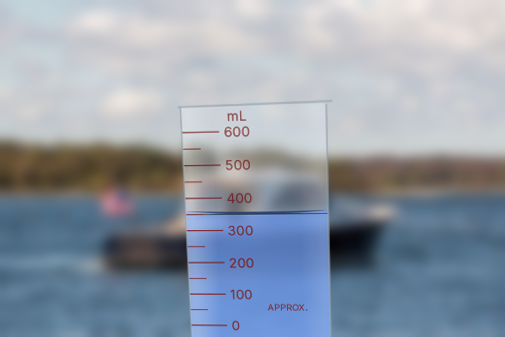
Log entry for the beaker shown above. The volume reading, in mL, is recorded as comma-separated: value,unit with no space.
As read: 350,mL
